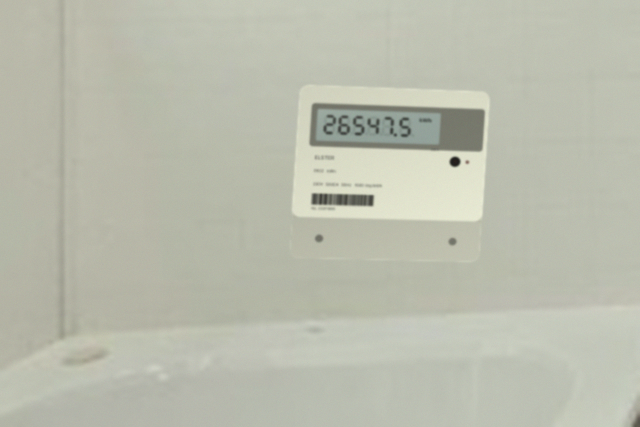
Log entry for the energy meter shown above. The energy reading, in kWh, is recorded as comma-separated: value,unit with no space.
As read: 26547.5,kWh
